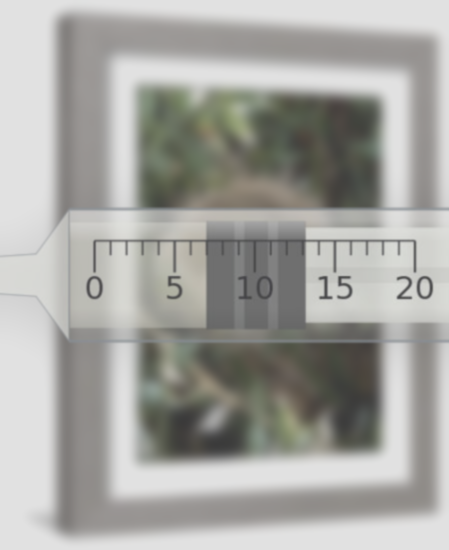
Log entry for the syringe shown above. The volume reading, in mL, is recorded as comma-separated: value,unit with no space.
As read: 7,mL
